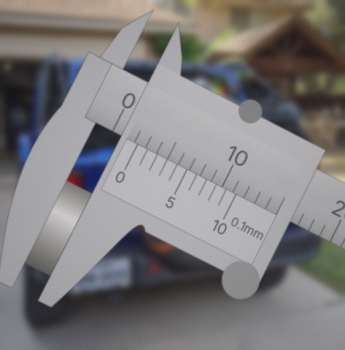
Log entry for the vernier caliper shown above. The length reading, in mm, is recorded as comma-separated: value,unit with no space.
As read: 2.3,mm
